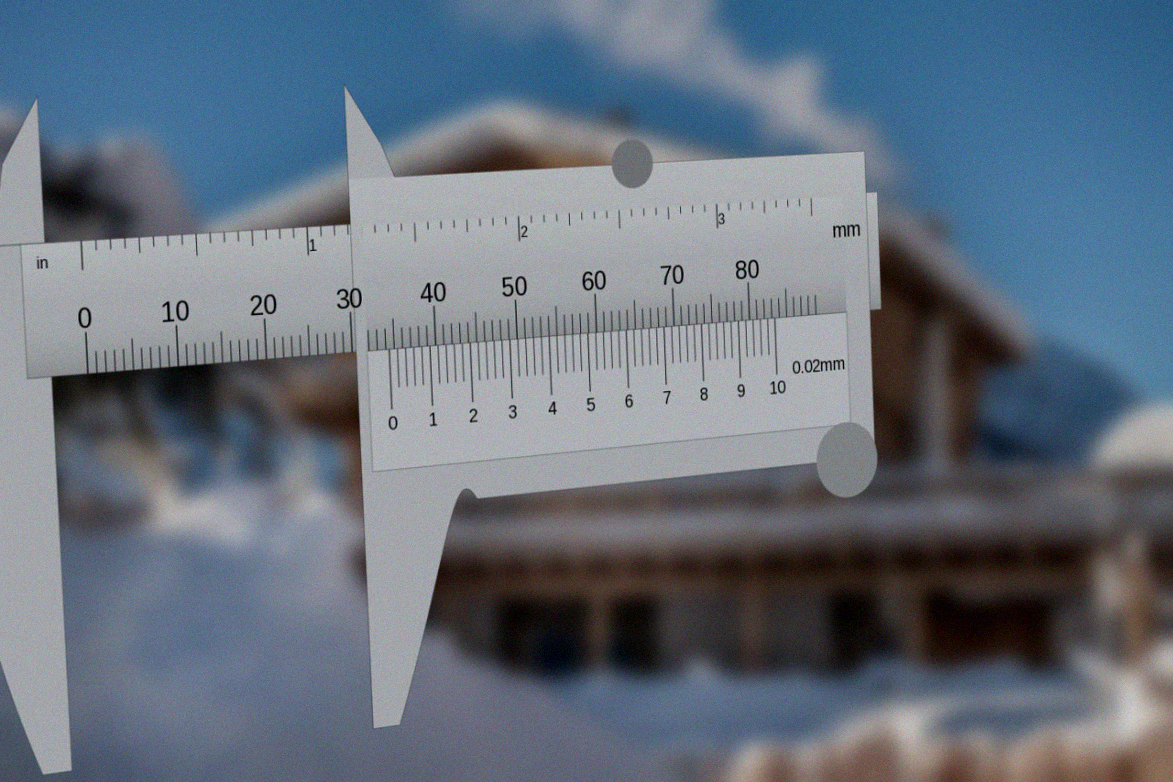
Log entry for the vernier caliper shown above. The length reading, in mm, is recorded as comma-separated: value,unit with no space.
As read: 34.4,mm
